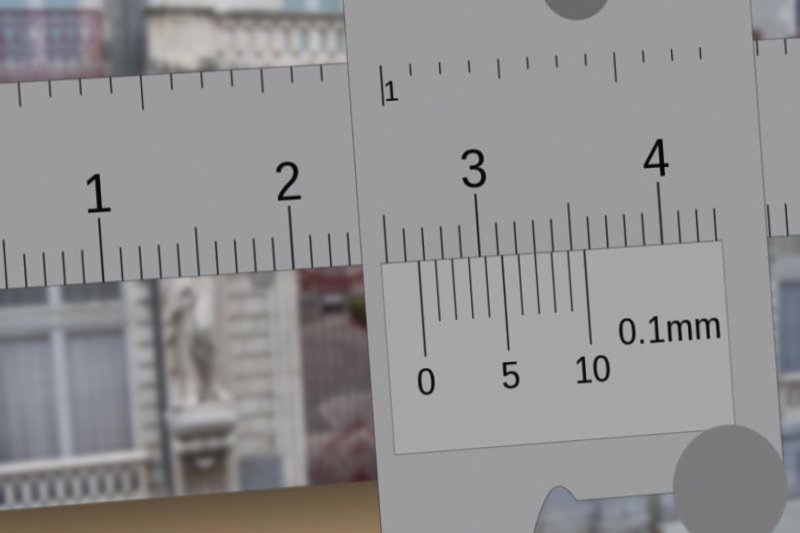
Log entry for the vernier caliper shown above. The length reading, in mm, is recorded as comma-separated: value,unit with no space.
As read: 26.7,mm
